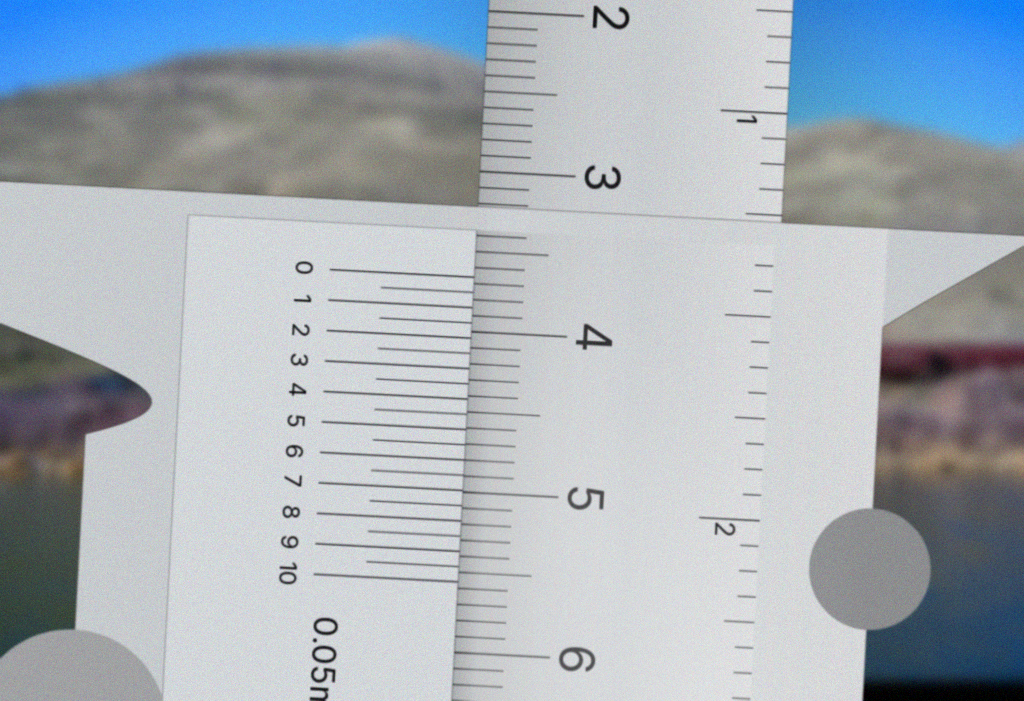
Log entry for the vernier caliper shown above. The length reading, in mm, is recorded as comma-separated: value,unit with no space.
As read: 36.6,mm
